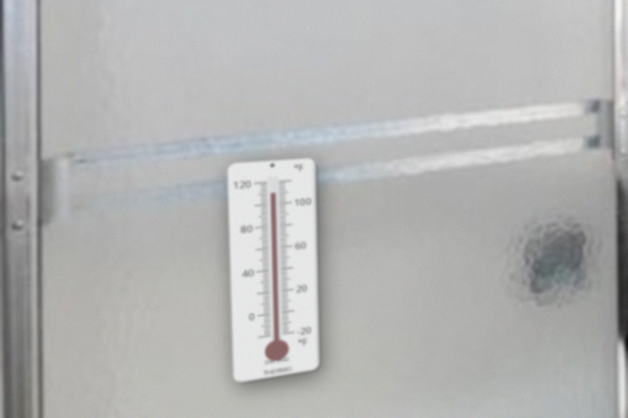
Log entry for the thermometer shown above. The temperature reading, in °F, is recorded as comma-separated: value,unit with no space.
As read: 110,°F
